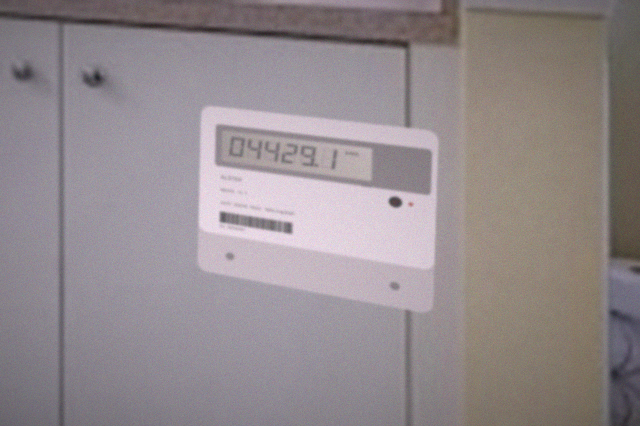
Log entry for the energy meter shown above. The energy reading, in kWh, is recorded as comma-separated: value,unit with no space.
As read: 4429.1,kWh
